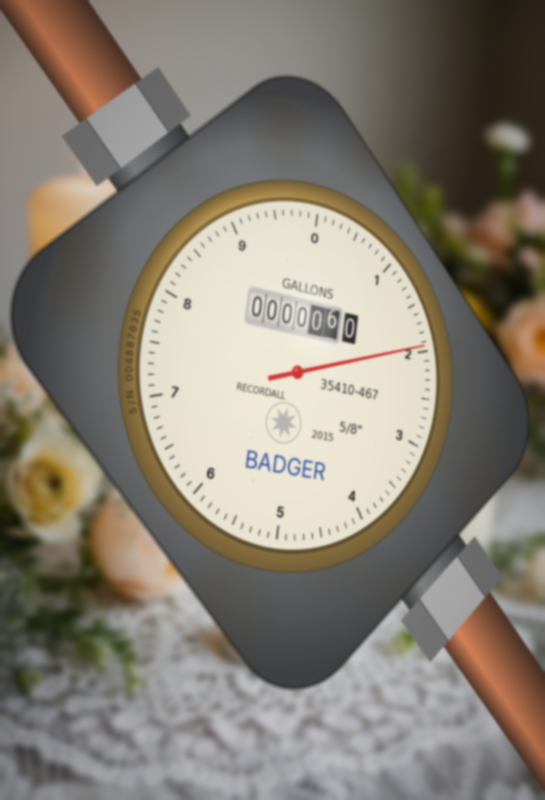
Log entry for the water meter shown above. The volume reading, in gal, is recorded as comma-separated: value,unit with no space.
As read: 61.9,gal
